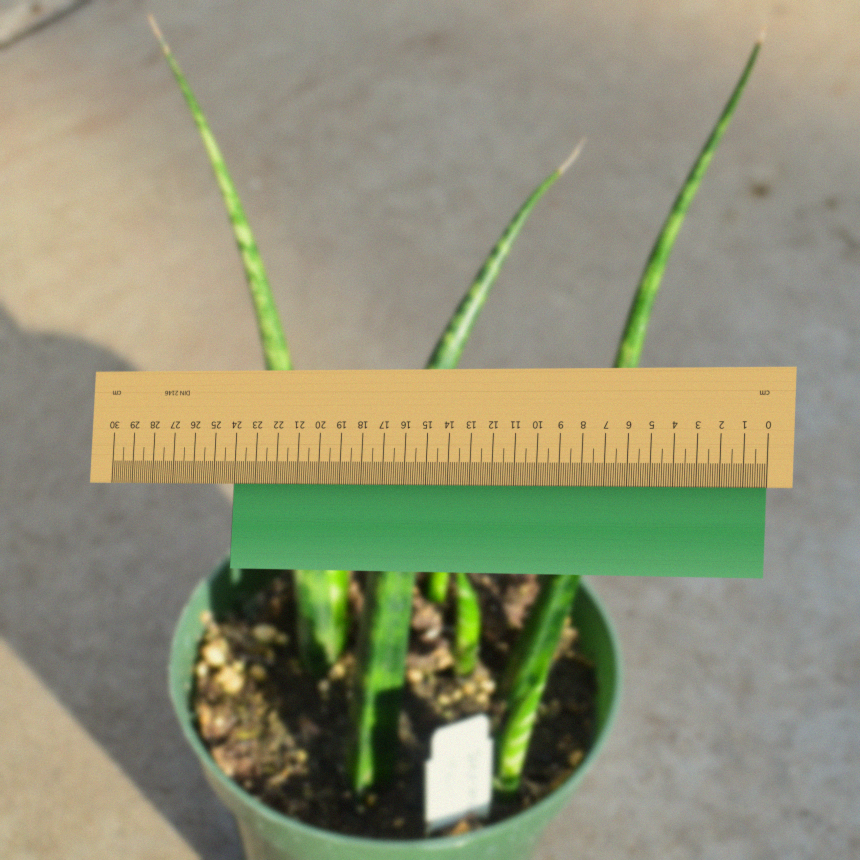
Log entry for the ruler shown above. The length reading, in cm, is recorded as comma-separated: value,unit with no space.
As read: 24,cm
